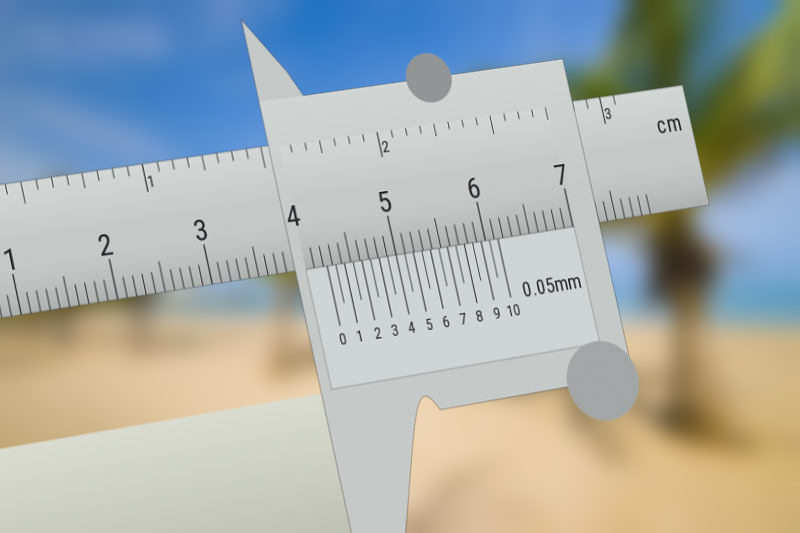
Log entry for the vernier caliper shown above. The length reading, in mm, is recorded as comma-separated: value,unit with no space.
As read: 42.4,mm
